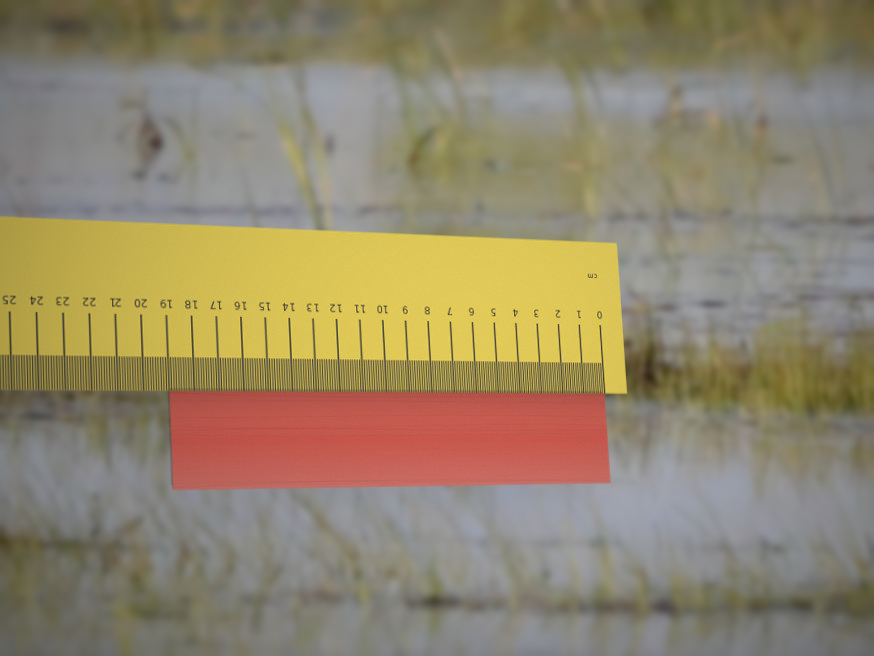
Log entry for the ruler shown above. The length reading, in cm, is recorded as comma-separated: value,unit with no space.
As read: 19,cm
